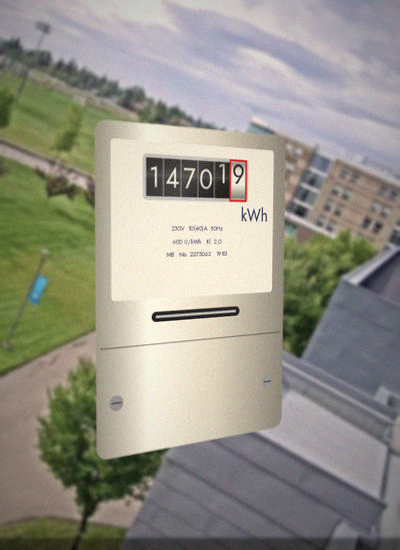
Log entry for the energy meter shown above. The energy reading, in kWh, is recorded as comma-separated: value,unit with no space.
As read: 14701.9,kWh
